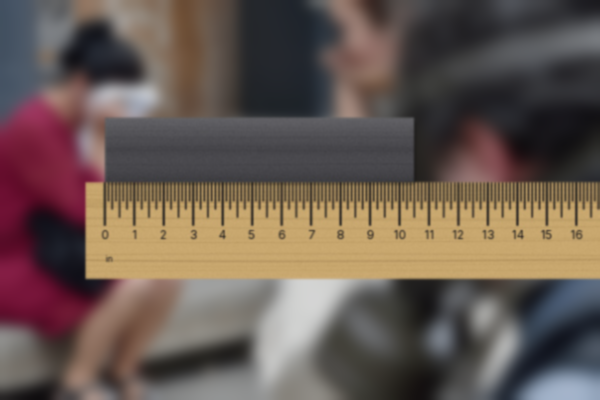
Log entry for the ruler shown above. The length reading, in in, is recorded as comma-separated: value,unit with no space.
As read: 10.5,in
